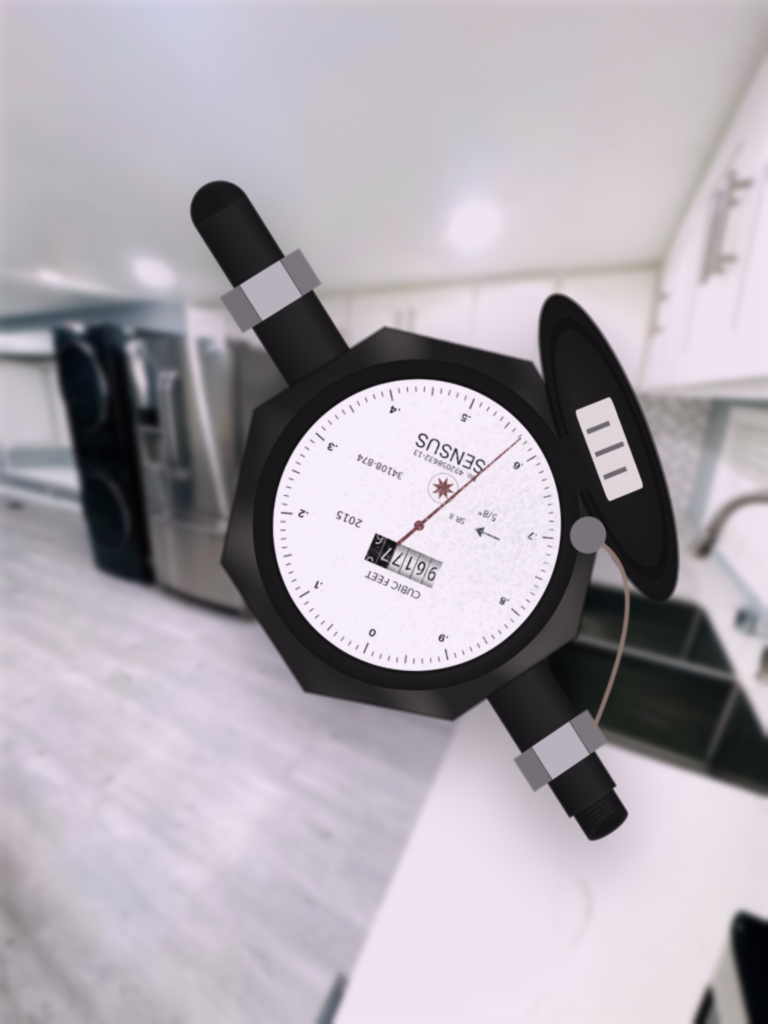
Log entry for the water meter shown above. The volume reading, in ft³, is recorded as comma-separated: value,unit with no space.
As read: 961775.57,ft³
